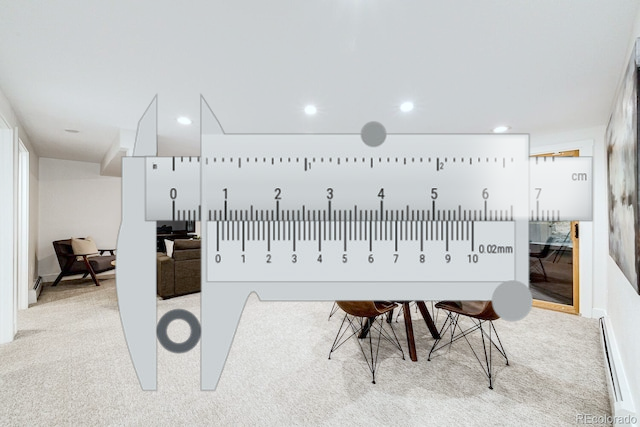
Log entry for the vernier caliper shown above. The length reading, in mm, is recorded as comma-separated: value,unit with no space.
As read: 8.5,mm
